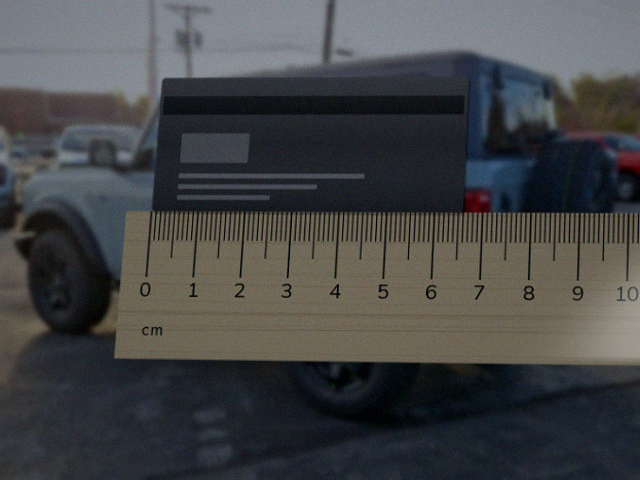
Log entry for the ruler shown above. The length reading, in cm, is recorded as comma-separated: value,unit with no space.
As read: 6.6,cm
